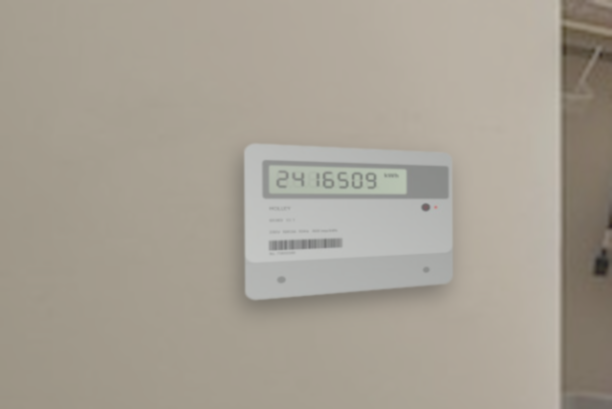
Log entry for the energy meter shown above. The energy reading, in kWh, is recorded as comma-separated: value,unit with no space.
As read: 2416509,kWh
